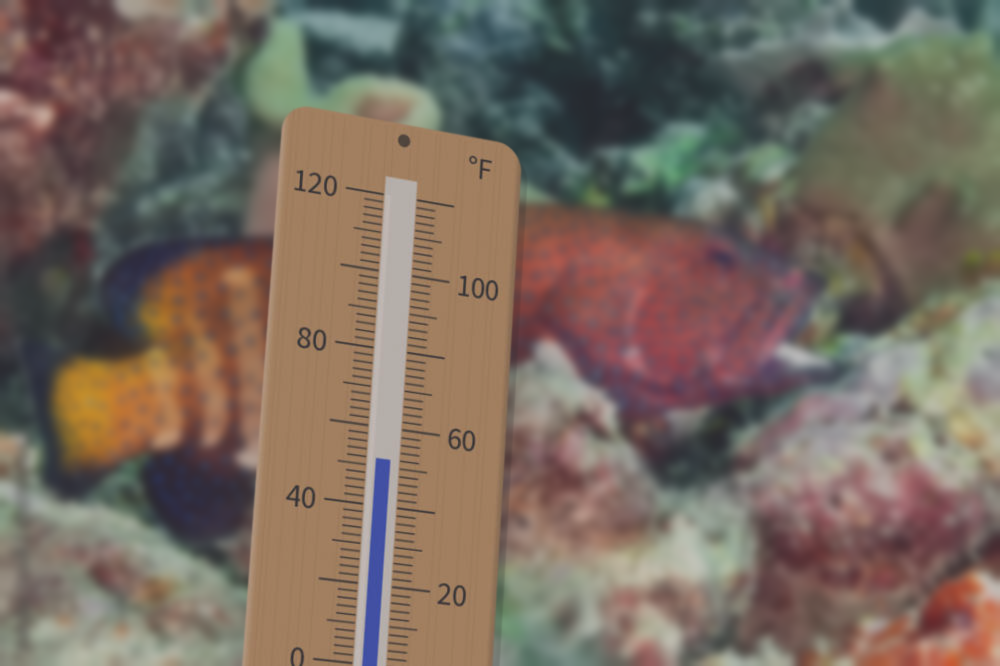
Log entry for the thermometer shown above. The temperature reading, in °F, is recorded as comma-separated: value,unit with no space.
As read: 52,°F
